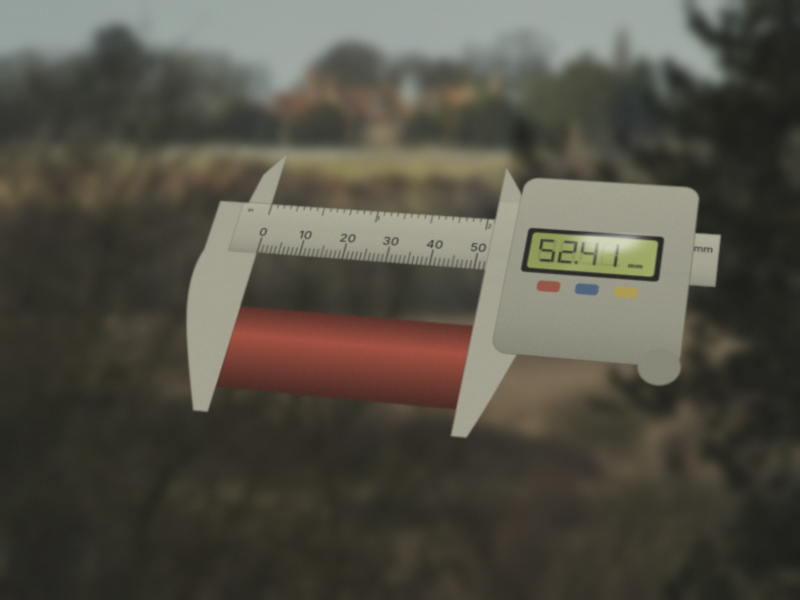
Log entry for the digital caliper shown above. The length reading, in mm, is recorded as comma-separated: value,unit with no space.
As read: 52.41,mm
